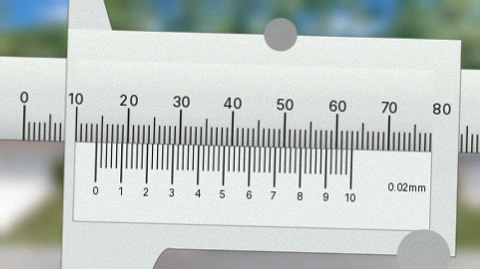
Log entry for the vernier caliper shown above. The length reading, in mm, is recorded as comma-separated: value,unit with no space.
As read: 14.0,mm
